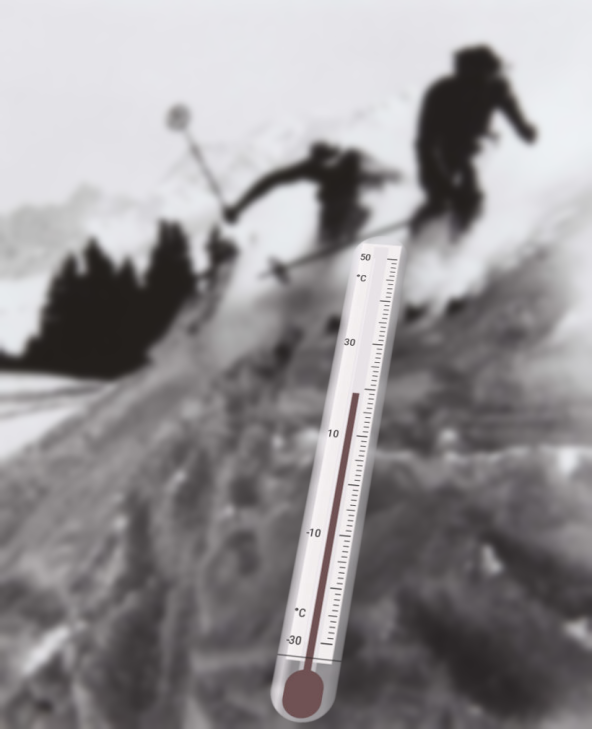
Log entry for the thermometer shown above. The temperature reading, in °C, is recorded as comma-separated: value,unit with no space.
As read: 19,°C
